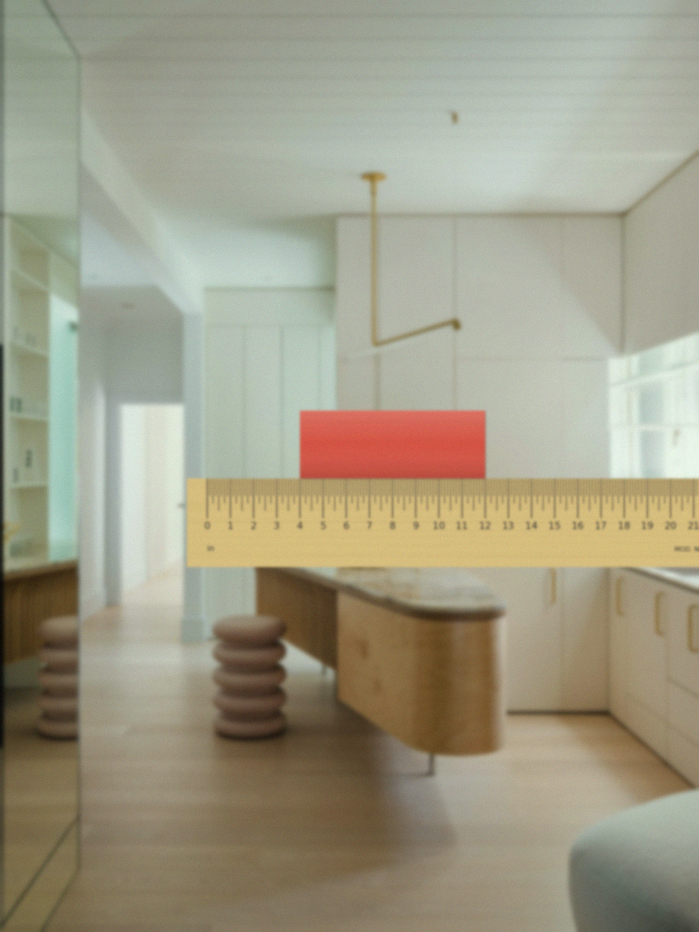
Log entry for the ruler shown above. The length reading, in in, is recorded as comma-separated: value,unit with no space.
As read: 8,in
